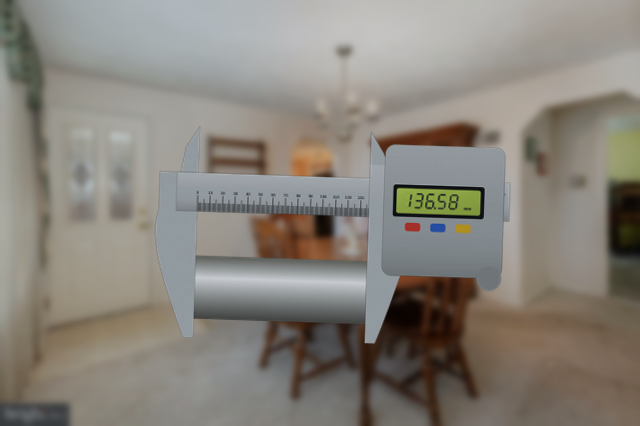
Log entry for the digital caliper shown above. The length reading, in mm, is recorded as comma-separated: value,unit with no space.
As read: 136.58,mm
